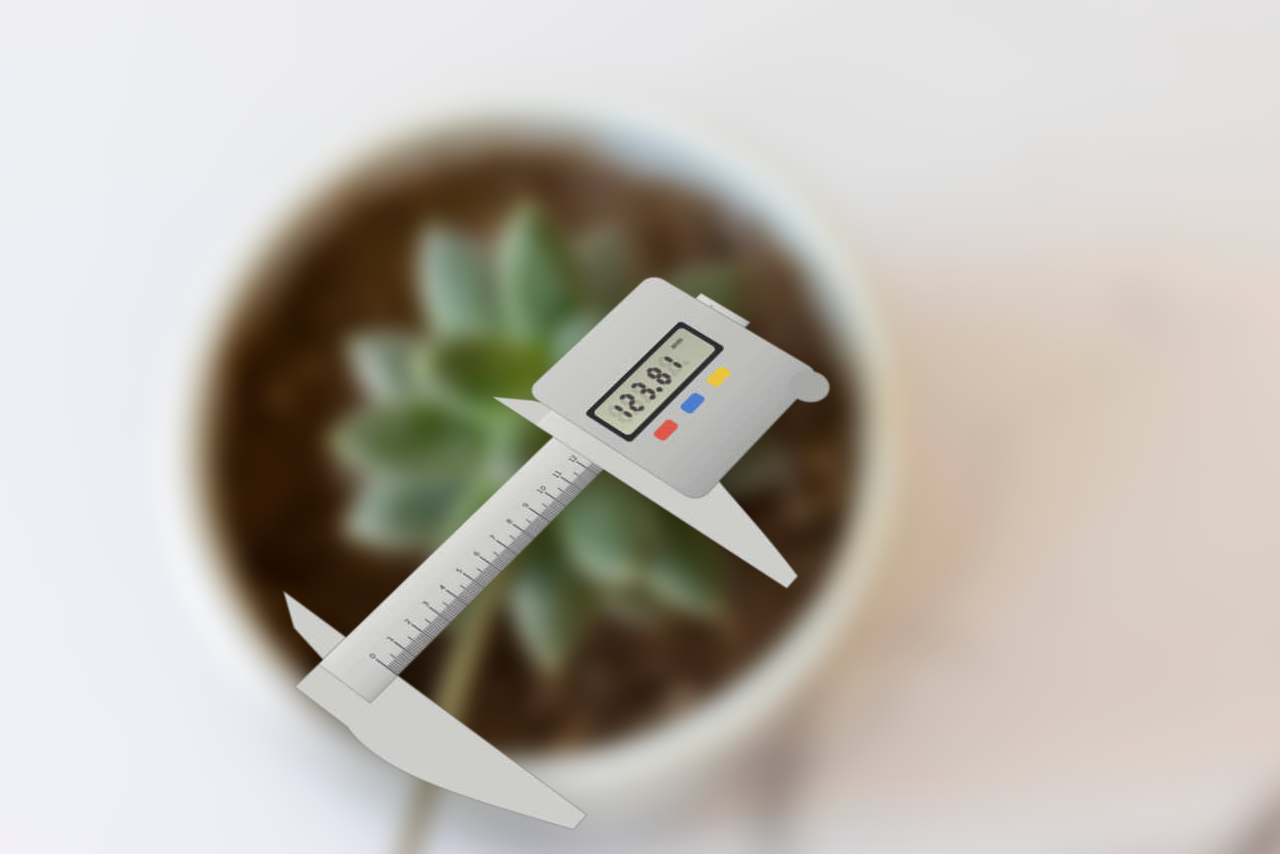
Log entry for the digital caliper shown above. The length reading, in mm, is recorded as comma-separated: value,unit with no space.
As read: 123.81,mm
